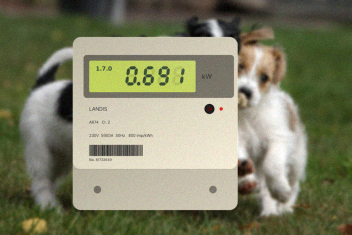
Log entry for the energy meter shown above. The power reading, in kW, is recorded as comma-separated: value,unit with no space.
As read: 0.691,kW
